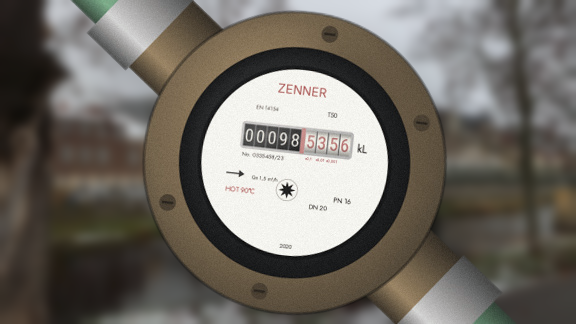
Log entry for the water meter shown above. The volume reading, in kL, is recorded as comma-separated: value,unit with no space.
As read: 98.5356,kL
